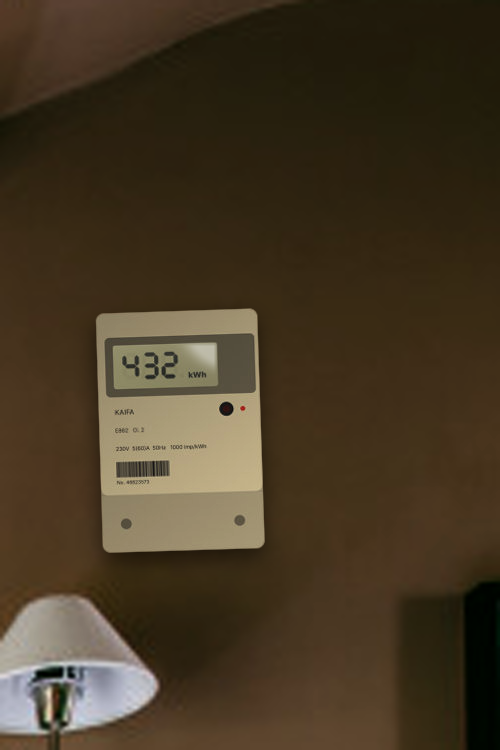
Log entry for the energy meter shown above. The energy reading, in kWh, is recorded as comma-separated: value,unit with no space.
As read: 432,kWh
